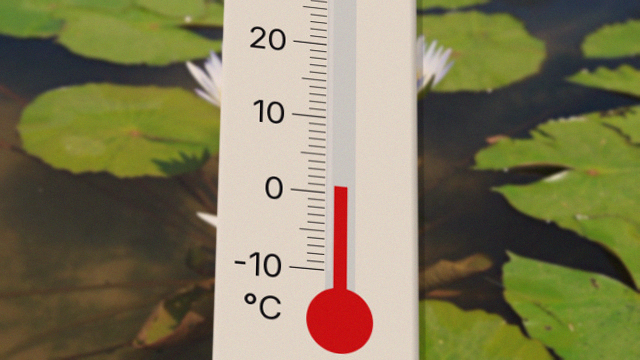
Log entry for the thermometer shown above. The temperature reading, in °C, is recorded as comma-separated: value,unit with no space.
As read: 1,°C
